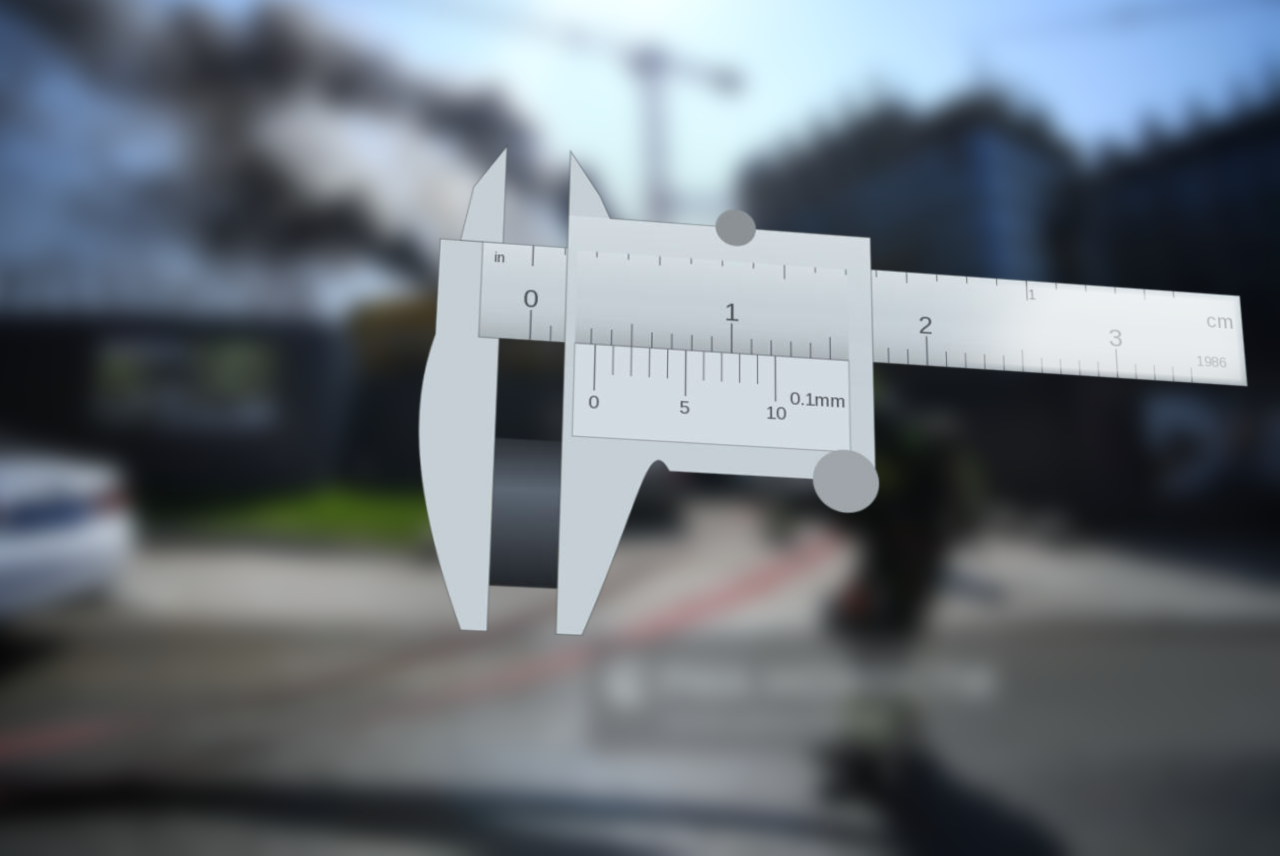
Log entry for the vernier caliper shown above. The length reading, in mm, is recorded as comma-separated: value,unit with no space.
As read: 3.2,mm
